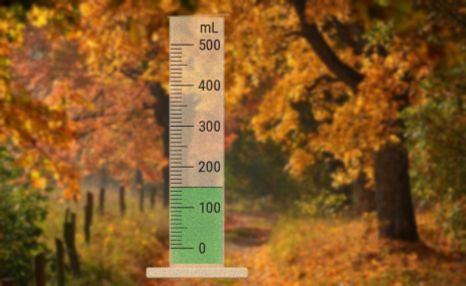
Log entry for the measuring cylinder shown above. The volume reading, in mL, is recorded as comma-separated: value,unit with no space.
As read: 150,mL
